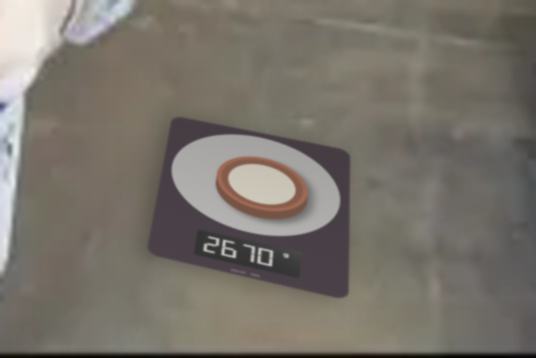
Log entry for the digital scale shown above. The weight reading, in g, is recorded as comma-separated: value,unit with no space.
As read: 2670,g
